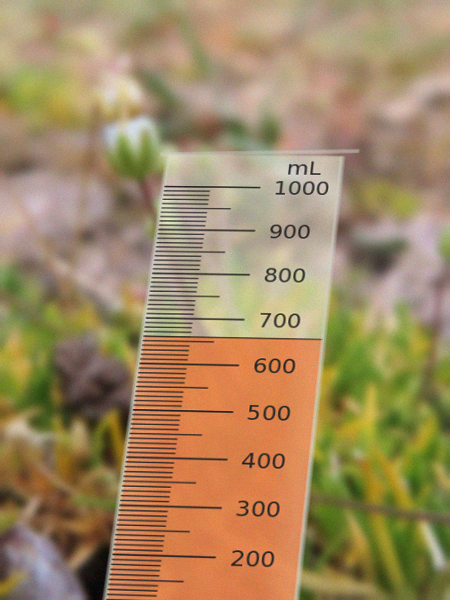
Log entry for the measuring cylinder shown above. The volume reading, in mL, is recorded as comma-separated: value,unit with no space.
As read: 660,mL
